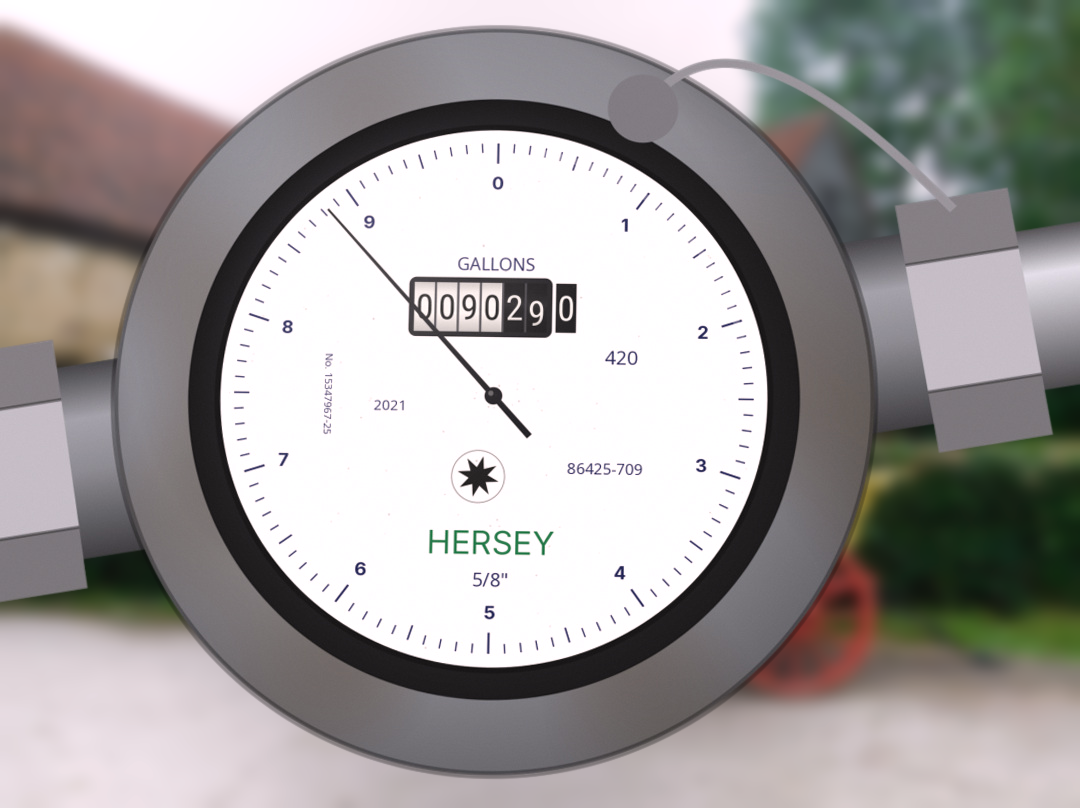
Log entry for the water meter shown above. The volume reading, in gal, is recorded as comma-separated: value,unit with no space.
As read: 90288.8,gal
